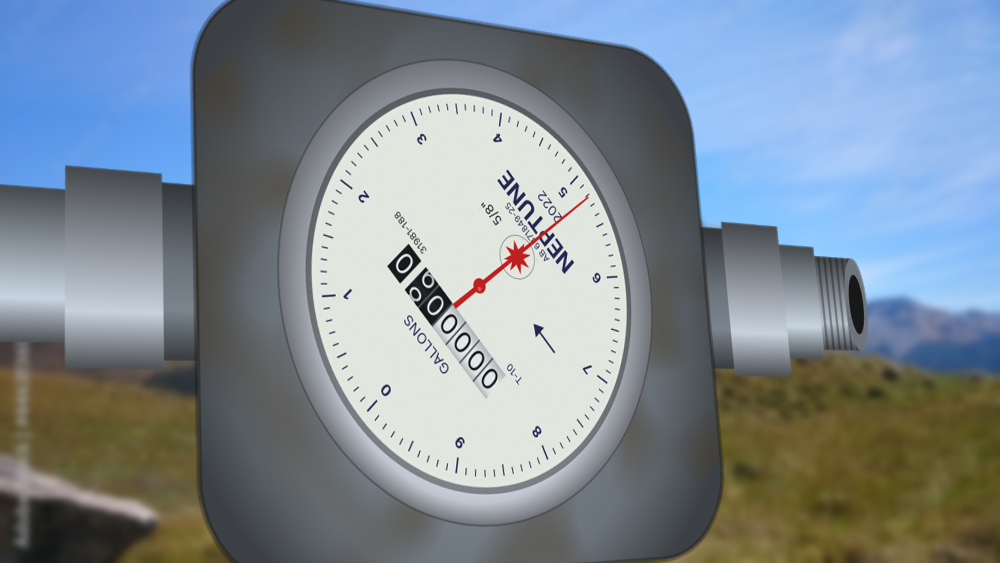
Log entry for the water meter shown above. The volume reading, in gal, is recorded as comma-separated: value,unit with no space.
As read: 85.2,gal
